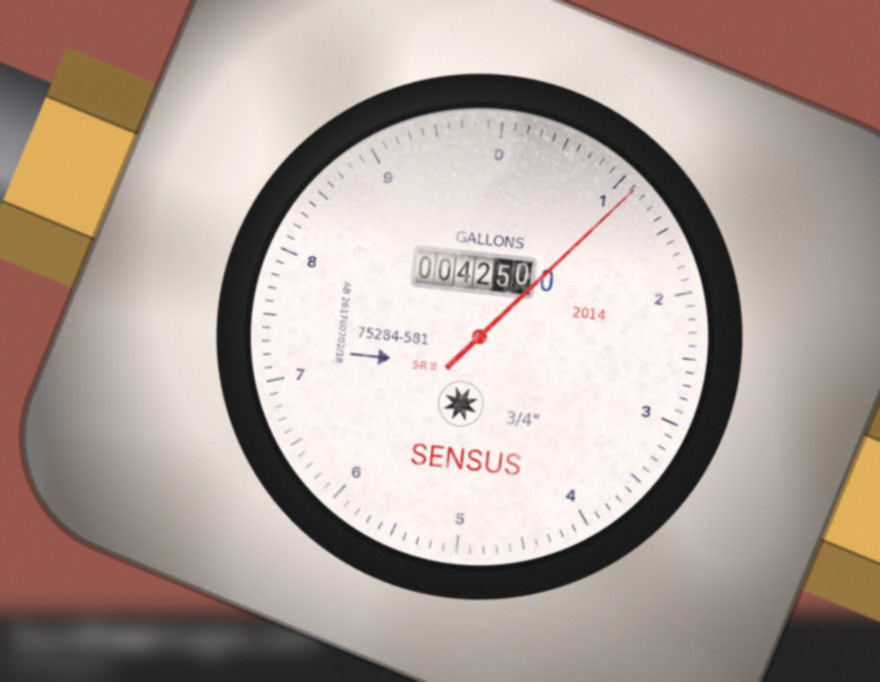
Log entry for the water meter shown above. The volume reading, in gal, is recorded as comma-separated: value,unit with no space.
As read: 42501.1,gal
